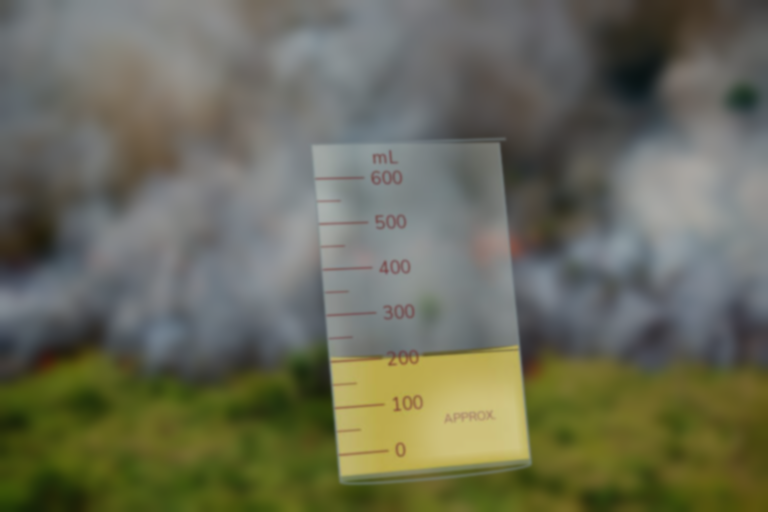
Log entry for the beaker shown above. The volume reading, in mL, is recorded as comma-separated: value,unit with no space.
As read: 200,mL
